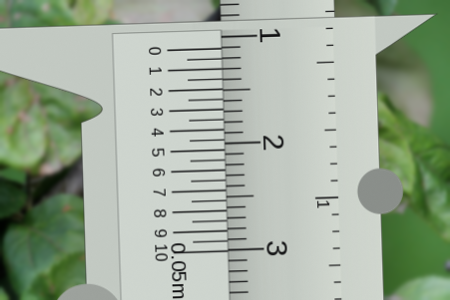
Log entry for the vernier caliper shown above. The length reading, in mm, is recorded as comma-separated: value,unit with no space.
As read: 11.1,mm
